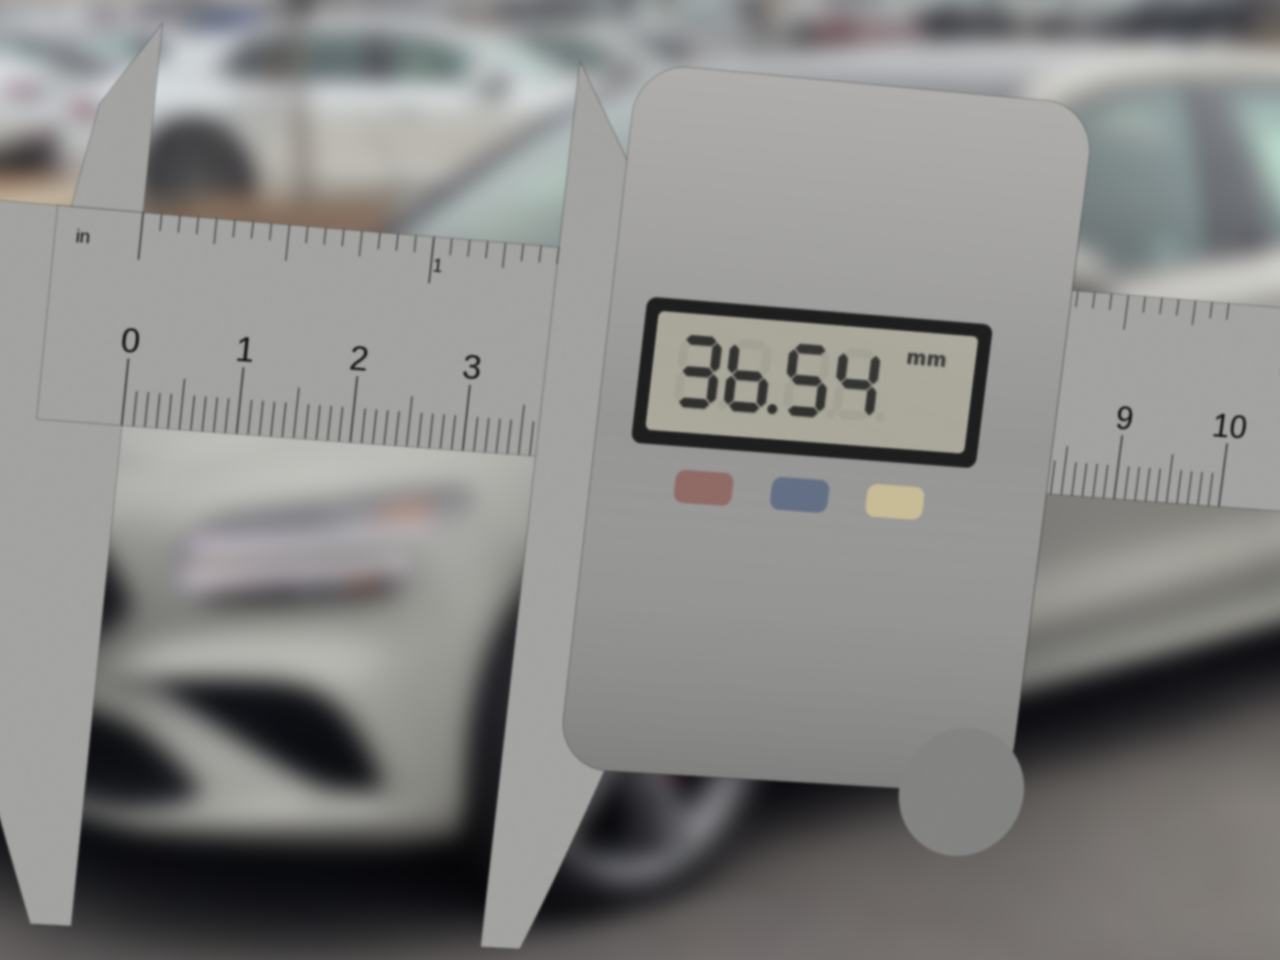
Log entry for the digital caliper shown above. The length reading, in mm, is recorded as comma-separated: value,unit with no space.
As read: 36.54,mm
